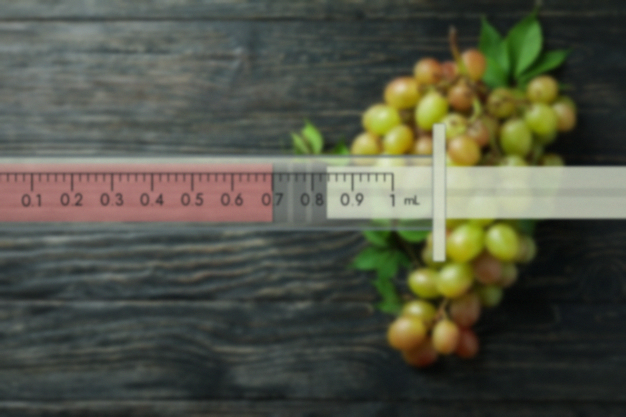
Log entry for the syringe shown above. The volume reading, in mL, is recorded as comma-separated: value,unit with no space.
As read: 0.7,mL
